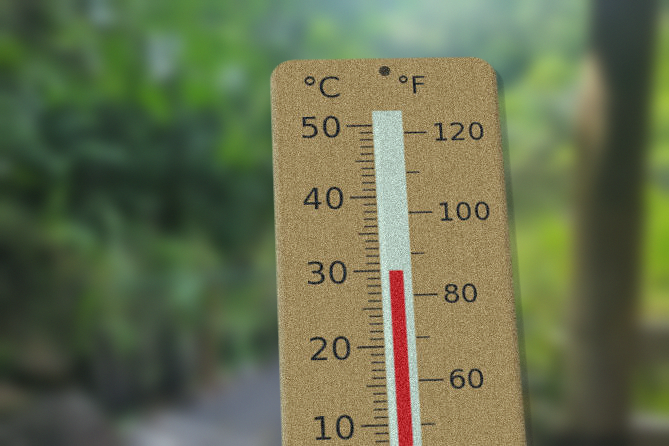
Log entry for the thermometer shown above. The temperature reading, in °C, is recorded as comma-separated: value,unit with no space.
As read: 30,°C
